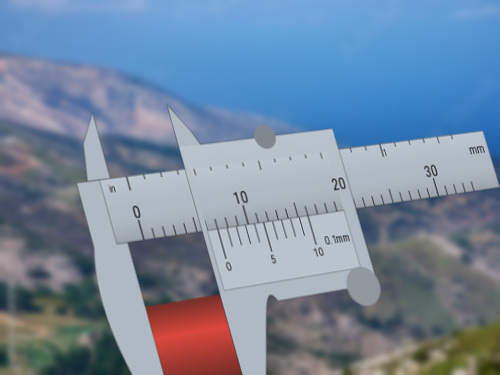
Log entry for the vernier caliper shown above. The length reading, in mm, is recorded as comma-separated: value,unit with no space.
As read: 7.0,mm
